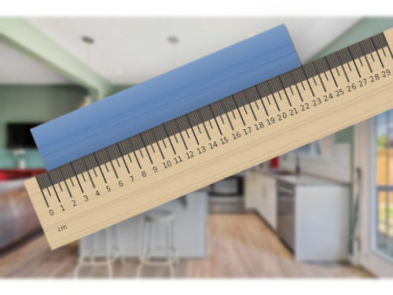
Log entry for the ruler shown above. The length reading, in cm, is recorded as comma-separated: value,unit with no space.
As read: 22,cm
